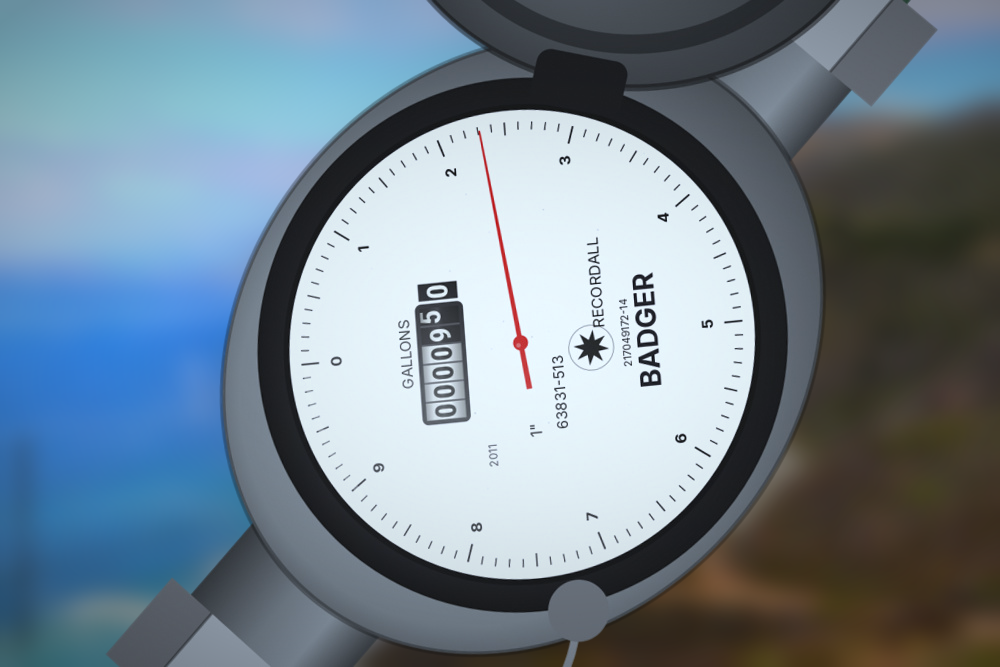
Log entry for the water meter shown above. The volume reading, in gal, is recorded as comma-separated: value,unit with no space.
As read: 952.3,gal
